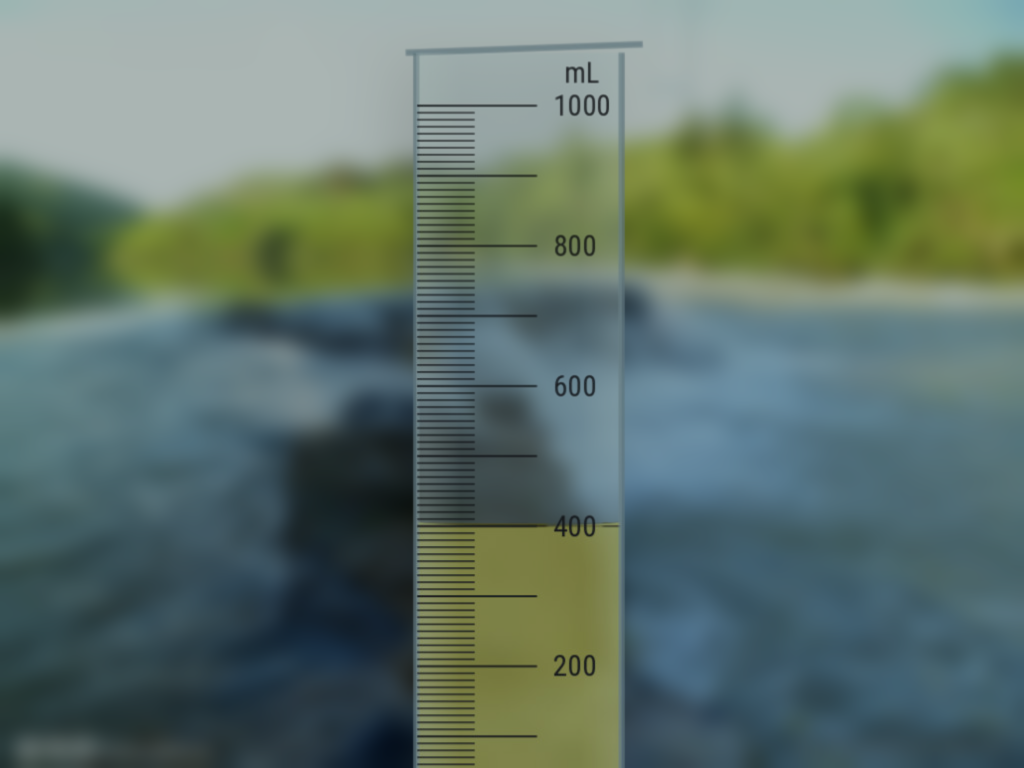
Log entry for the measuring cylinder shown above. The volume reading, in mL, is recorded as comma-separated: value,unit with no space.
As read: 400,mL
